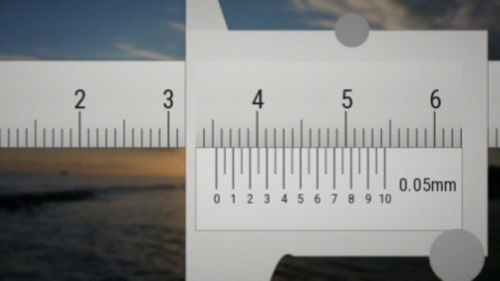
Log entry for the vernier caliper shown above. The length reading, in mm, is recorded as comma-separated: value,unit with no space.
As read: 35.4,mm
